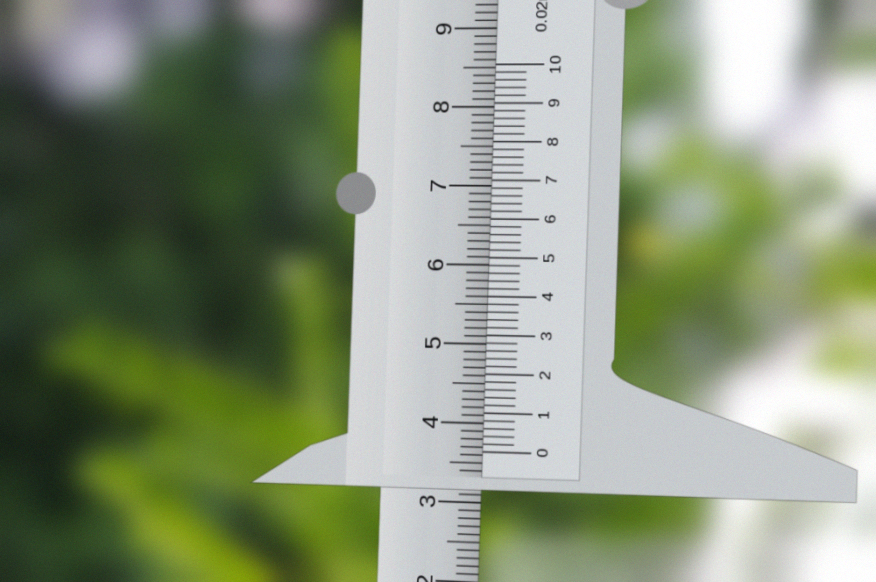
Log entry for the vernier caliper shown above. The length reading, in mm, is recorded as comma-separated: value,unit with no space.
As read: 36.4,mm
